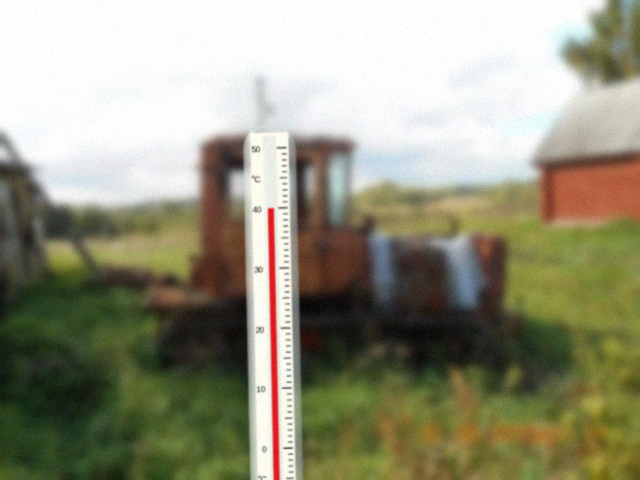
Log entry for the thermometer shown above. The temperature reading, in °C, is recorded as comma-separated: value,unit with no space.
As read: 40,°C
